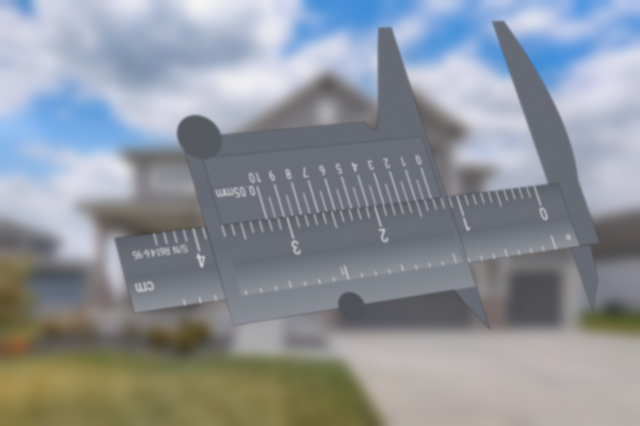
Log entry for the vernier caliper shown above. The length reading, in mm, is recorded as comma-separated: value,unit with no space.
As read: 13.2,mm
